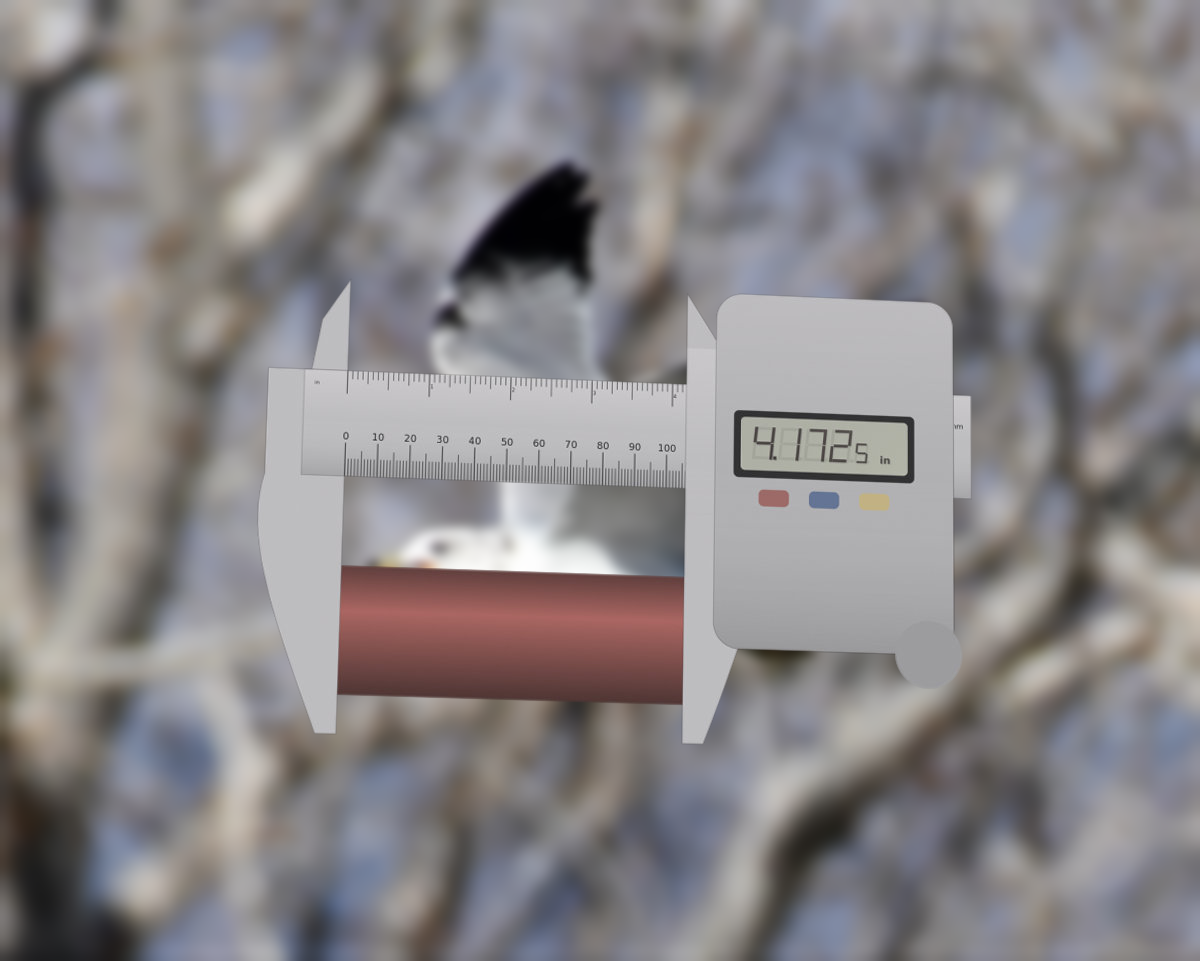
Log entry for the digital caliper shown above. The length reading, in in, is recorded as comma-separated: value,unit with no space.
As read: 4.1725,in
